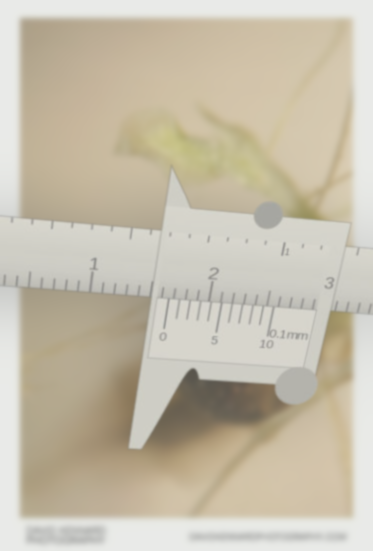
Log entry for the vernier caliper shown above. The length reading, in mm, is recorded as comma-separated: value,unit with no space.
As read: 16.6,mm
